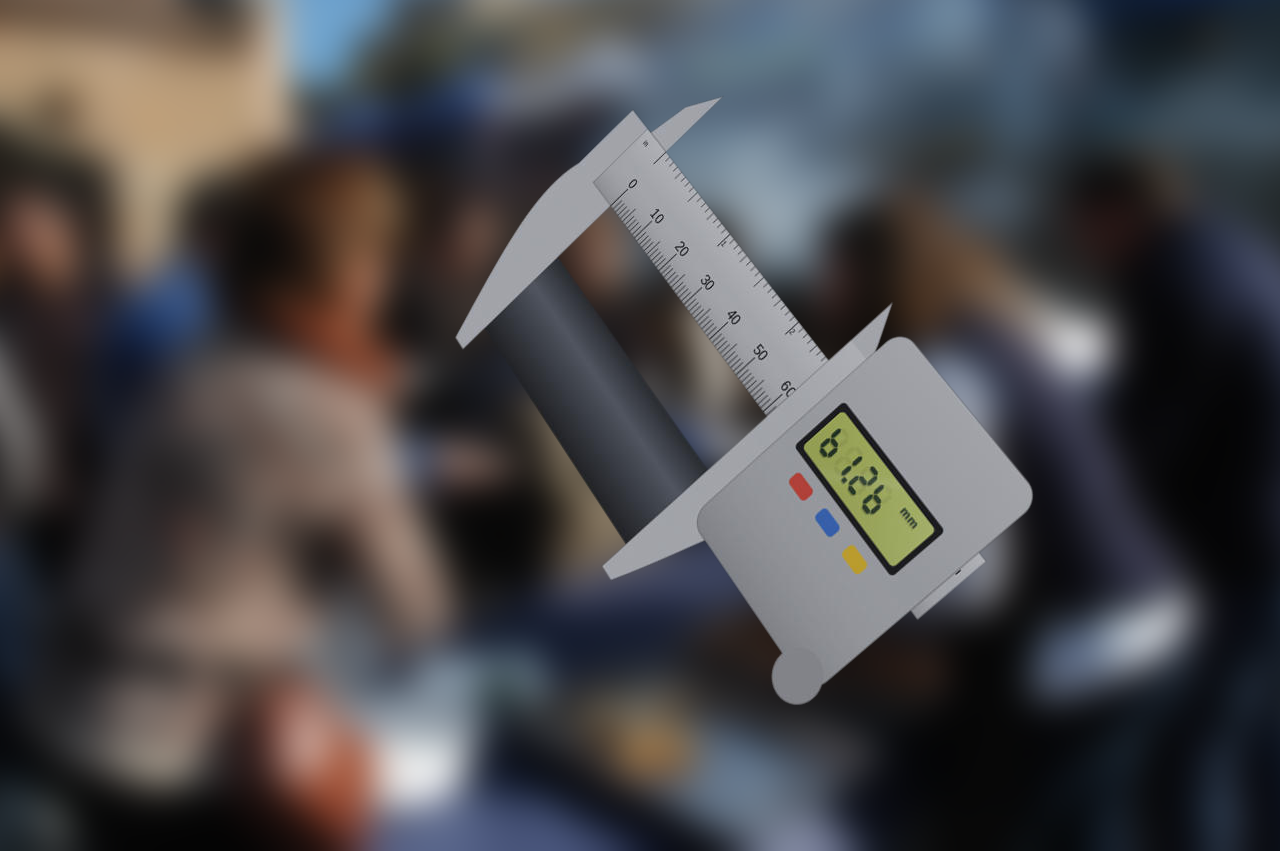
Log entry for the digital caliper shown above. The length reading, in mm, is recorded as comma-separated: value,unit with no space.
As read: 61.26,mm
